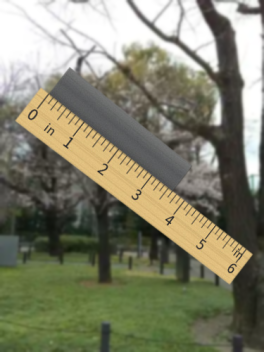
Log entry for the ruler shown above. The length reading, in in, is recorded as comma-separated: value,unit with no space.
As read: 3.625,in
